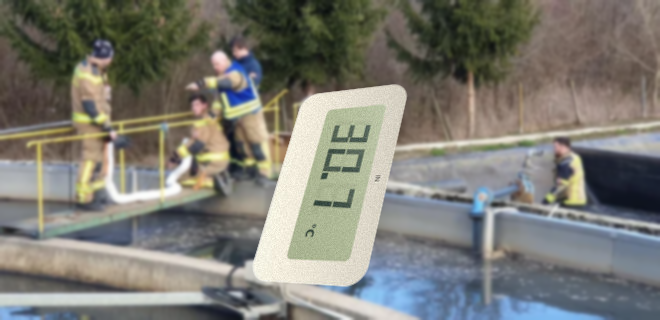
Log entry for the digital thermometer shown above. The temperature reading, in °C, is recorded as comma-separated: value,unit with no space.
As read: 30.7,°C
